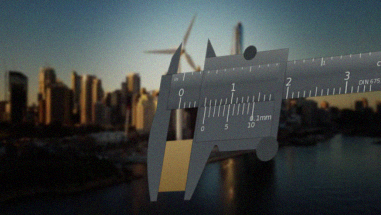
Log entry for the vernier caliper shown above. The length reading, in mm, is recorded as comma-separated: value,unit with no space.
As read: 5.2,mm
